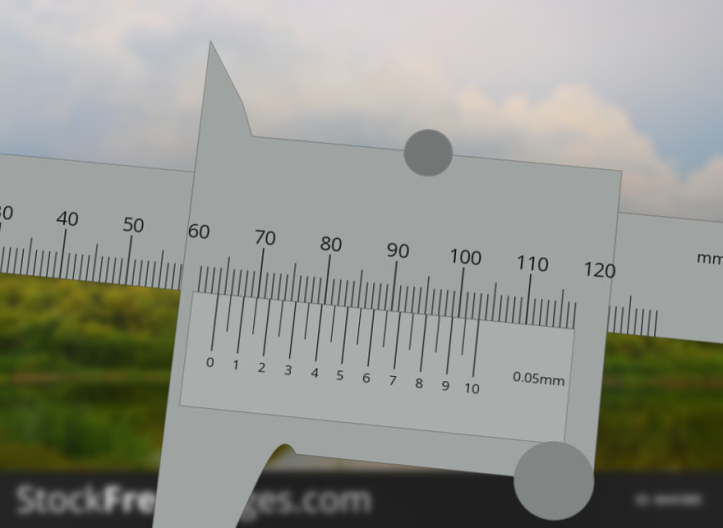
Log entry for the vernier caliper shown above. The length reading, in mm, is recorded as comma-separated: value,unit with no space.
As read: 64.0,mm
